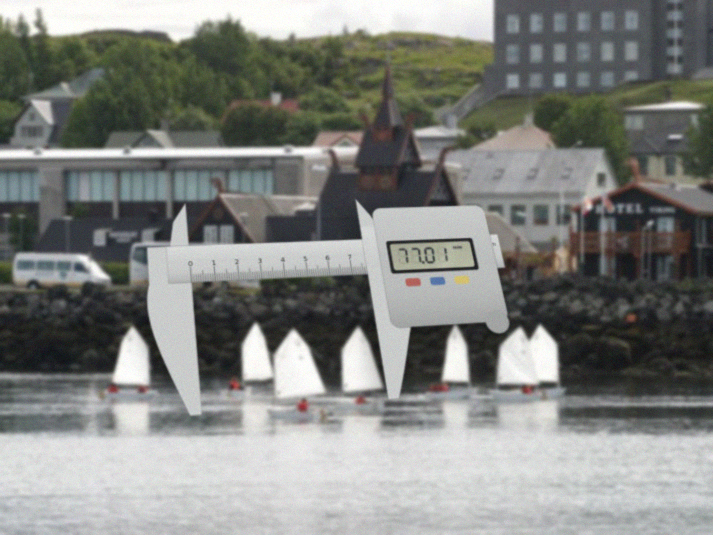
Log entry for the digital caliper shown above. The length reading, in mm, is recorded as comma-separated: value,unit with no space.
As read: 77.01,mm
